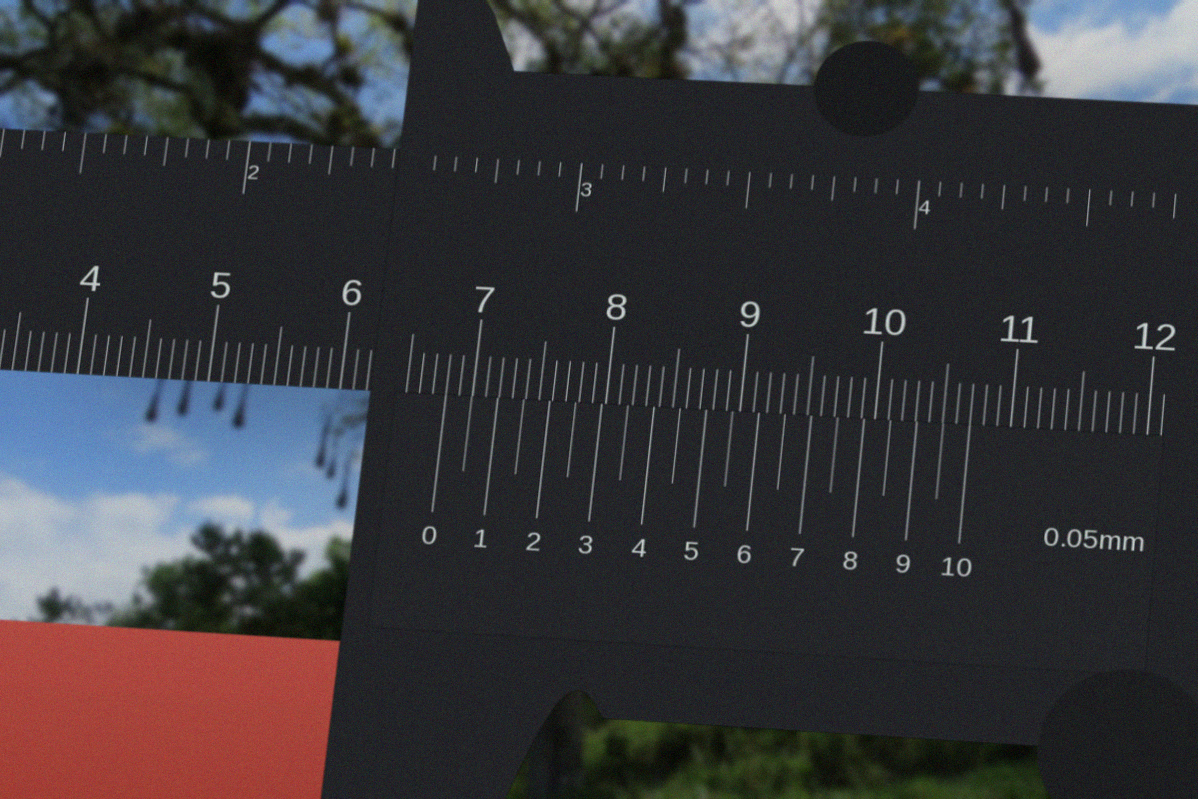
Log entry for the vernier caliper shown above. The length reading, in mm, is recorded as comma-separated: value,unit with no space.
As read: 68.0,mm
